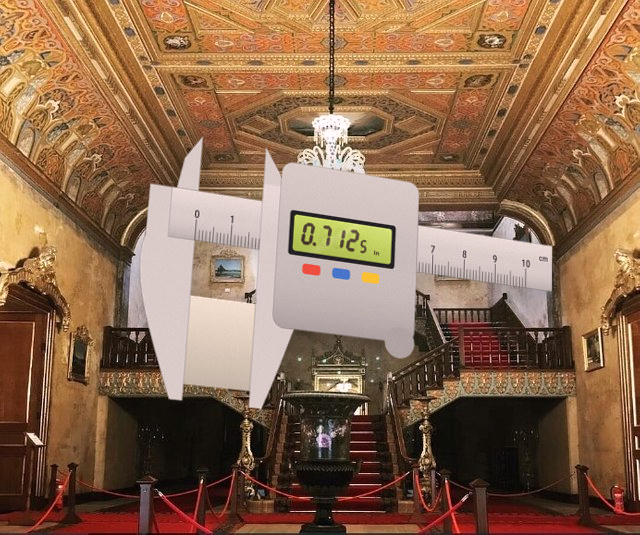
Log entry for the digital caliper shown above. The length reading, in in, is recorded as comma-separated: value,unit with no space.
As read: 0.7125,in
